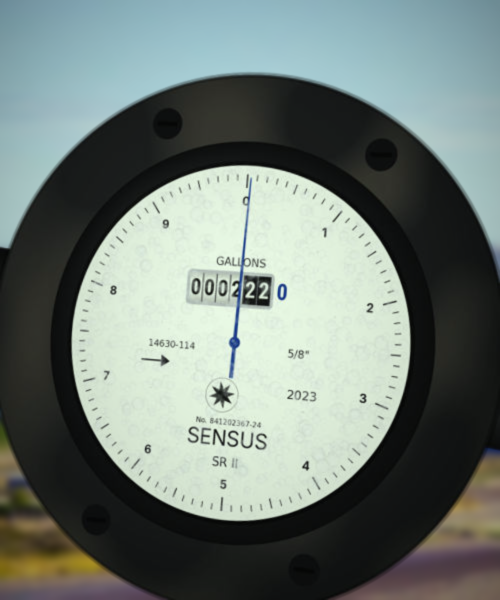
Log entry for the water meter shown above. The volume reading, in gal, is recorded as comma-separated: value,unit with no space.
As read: 2220.0,gal
